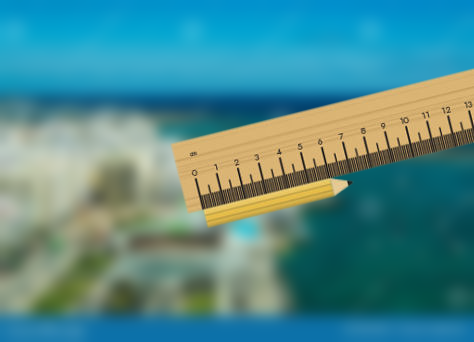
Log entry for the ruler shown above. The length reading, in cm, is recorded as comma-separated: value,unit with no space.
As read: 7,cm
